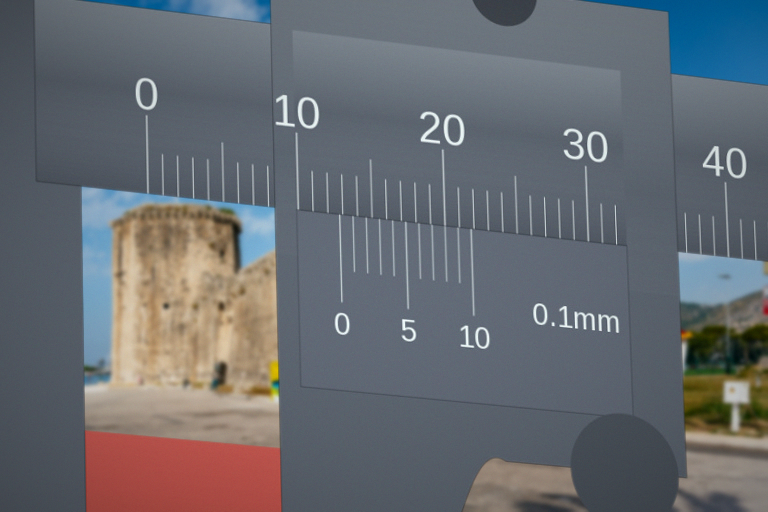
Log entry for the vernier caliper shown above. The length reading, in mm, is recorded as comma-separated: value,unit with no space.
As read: 12.8,mm
